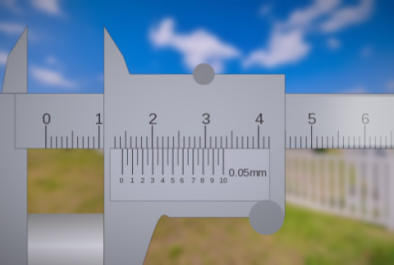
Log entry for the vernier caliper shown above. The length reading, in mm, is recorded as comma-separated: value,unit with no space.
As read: 14.4,mm
